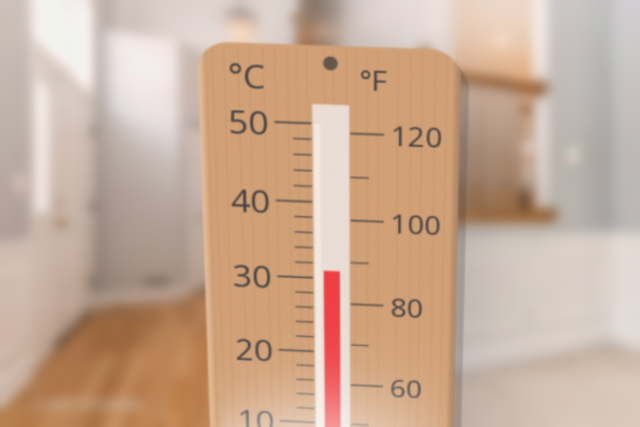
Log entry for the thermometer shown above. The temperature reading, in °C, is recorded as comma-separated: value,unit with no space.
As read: 31,°C
